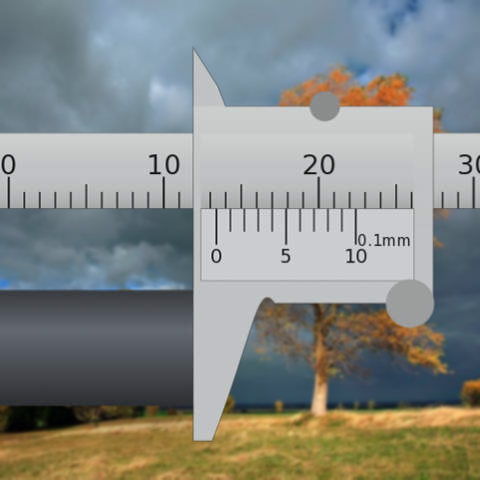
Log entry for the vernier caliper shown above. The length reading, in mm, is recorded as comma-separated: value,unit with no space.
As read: 13.4,mm
